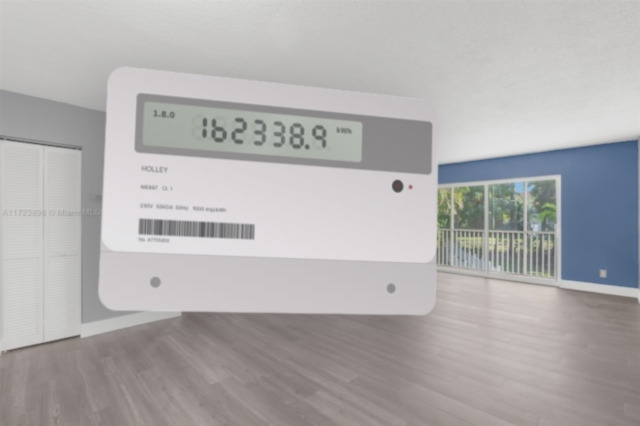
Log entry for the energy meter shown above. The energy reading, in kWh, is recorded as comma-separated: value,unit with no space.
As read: 162338.9,kWh
